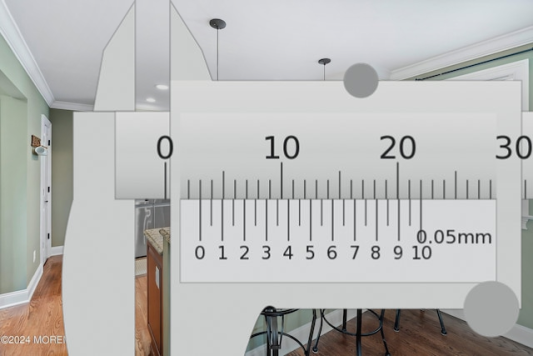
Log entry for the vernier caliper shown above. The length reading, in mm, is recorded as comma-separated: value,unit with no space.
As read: 3.0,mm
